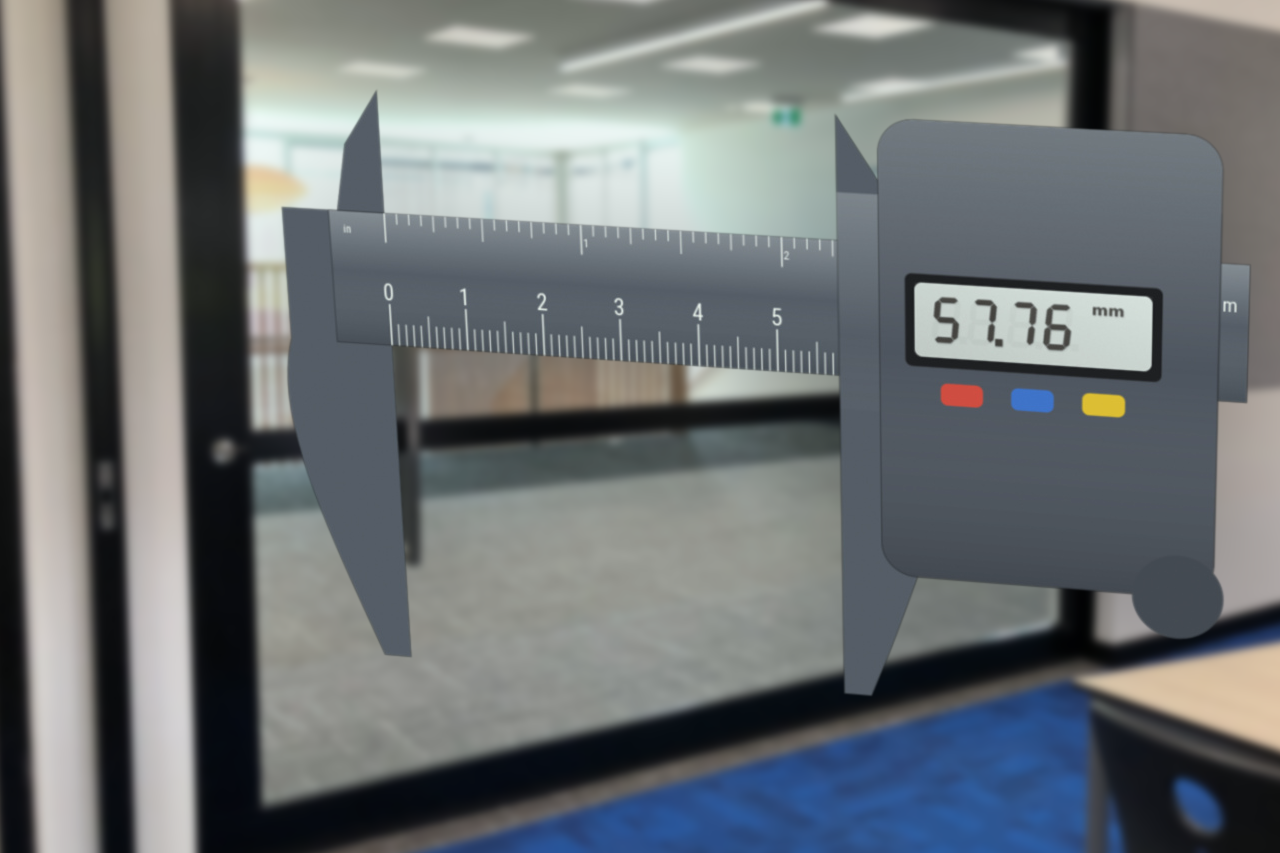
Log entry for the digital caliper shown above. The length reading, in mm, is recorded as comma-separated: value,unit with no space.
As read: 57.76,mm
